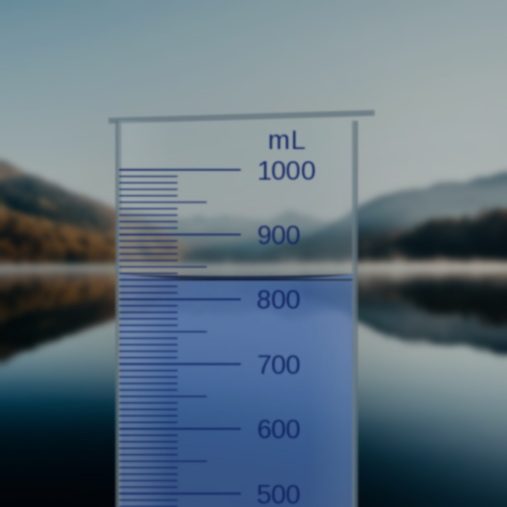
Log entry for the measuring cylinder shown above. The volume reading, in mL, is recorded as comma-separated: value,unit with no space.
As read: 830,mL
